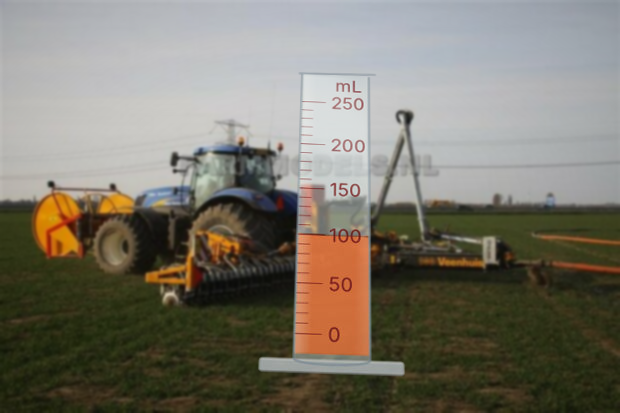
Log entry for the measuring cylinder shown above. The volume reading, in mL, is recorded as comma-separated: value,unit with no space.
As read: 100,mL
